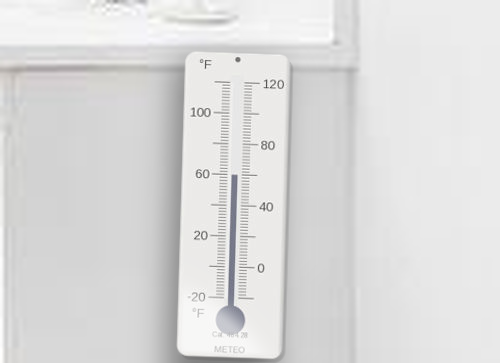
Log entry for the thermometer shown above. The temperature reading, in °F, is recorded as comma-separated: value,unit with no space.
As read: 60,°F
